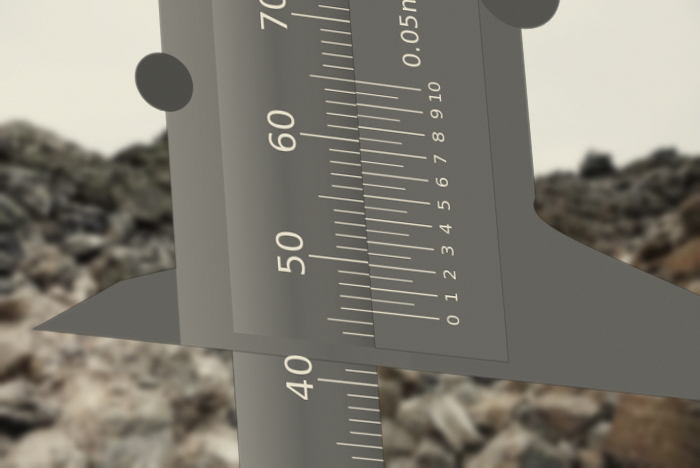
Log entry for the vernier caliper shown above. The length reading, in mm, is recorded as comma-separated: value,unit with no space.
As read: 46.0,mm
